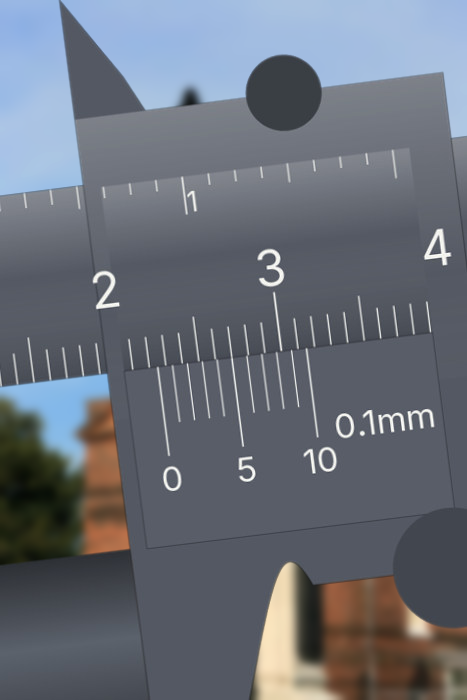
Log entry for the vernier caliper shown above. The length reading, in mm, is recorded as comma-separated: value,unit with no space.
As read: 22.5,mm
